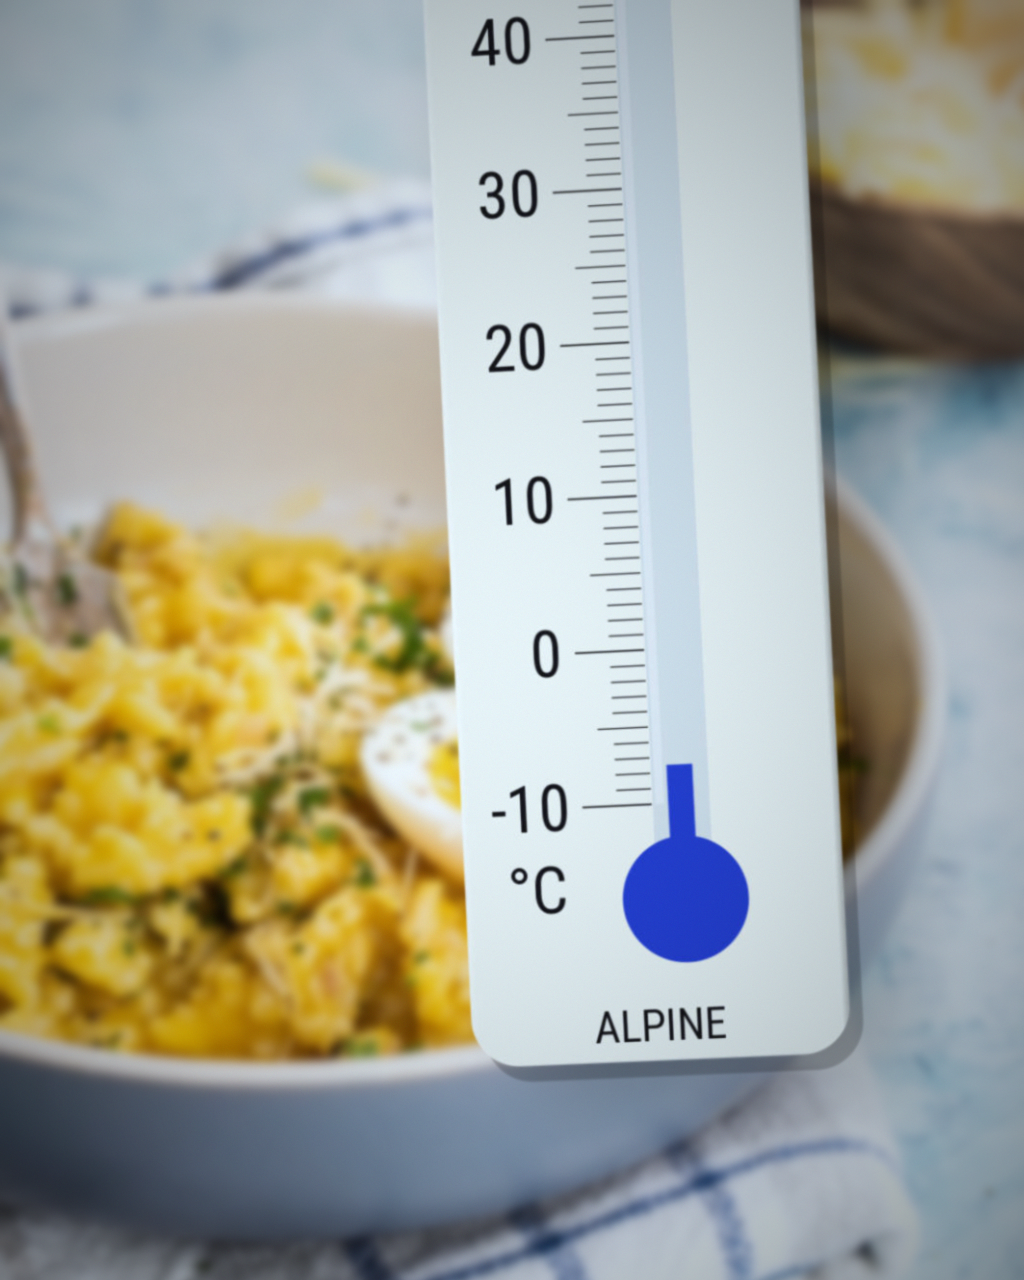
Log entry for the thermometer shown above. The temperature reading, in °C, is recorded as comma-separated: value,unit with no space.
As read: -7.5,°C
